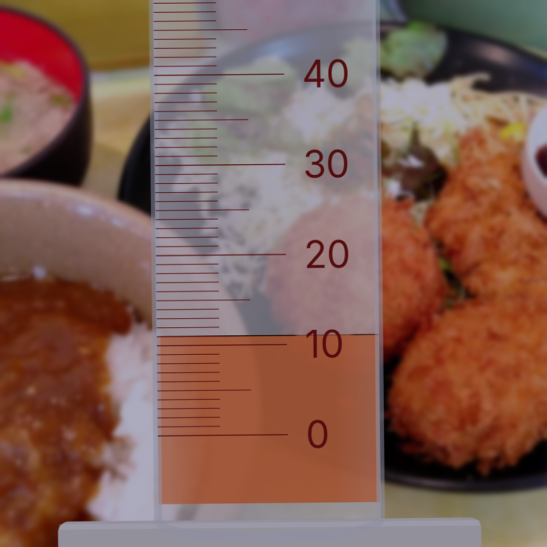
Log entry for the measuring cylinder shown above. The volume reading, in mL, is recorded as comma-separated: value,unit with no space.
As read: 11,mL
